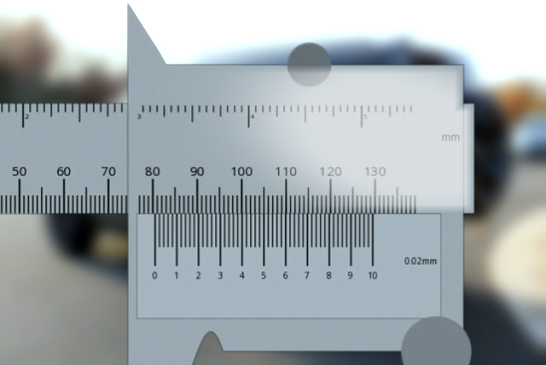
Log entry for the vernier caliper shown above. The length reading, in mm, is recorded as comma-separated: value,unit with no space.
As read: 80.5,mm
